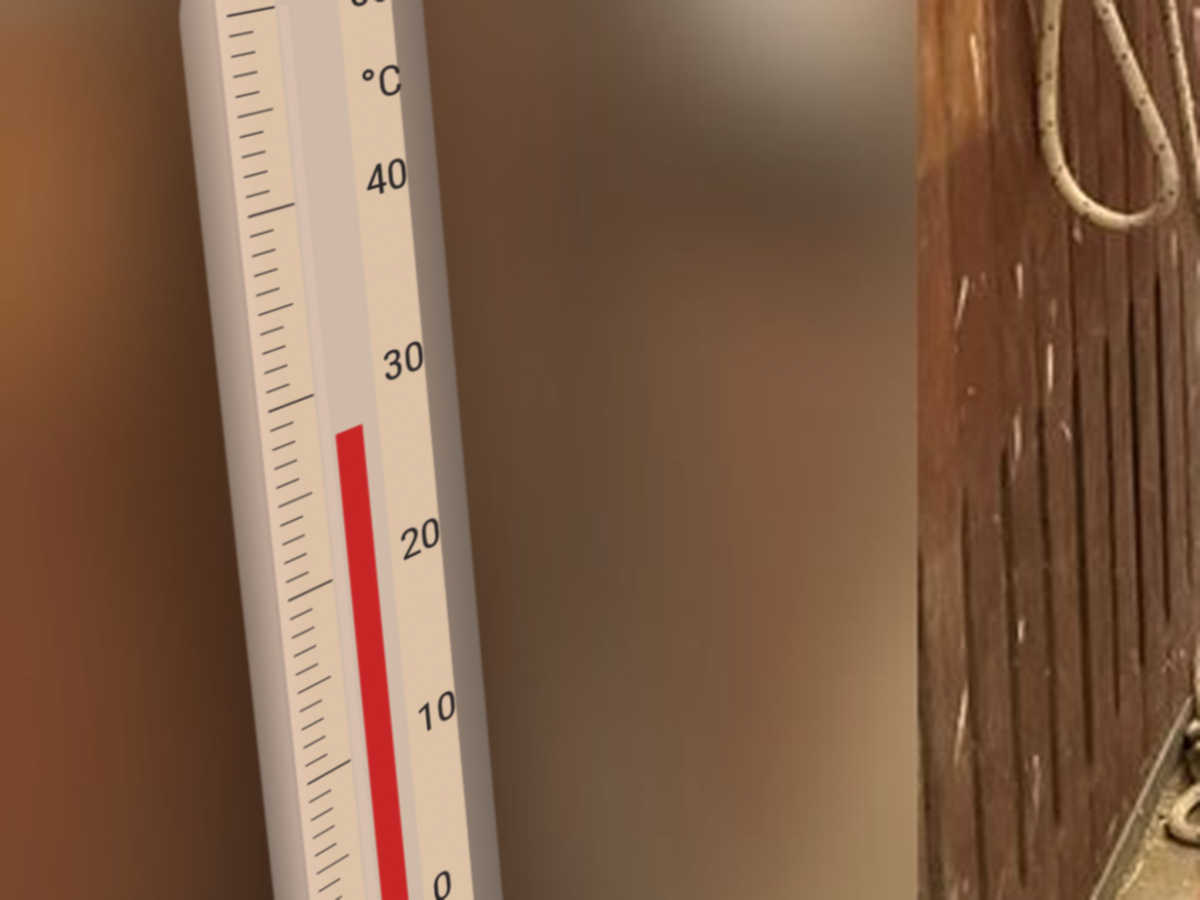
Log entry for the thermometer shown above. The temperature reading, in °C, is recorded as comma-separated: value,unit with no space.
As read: 27.5,°C
